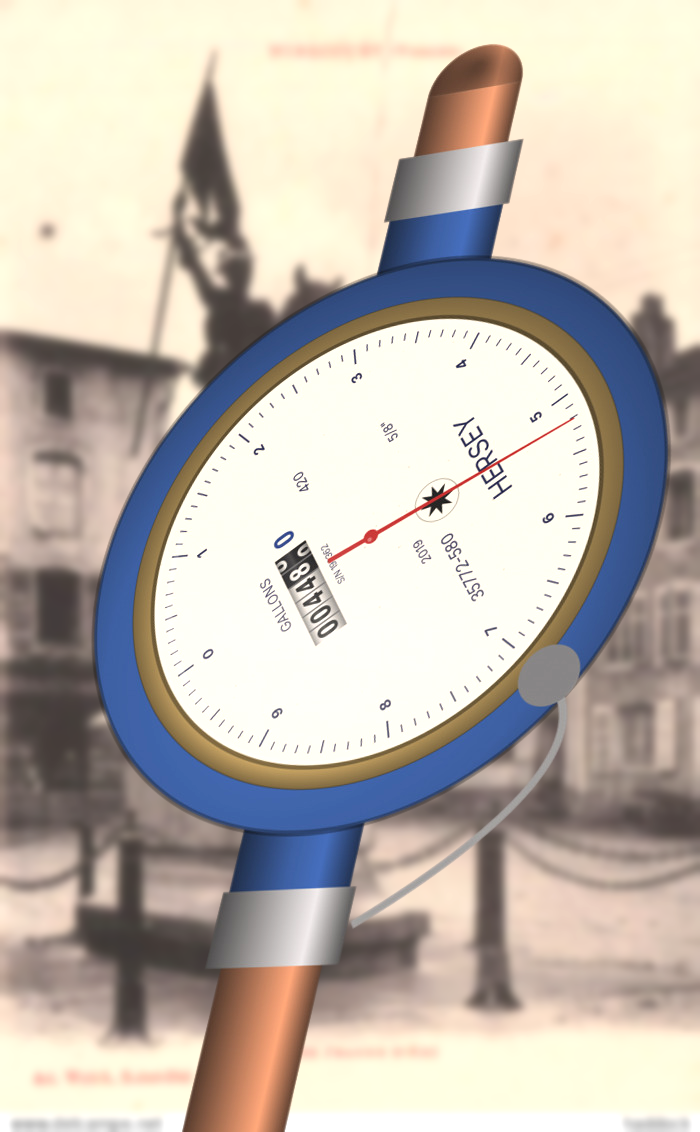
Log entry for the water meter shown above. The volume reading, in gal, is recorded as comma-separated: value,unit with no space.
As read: 44885.2,gal
